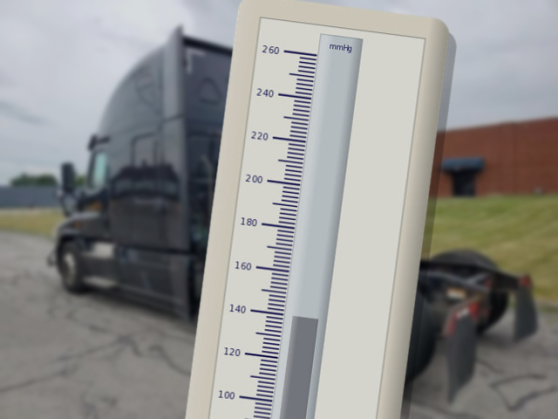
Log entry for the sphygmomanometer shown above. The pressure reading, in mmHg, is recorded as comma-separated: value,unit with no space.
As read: 140,mmHg
